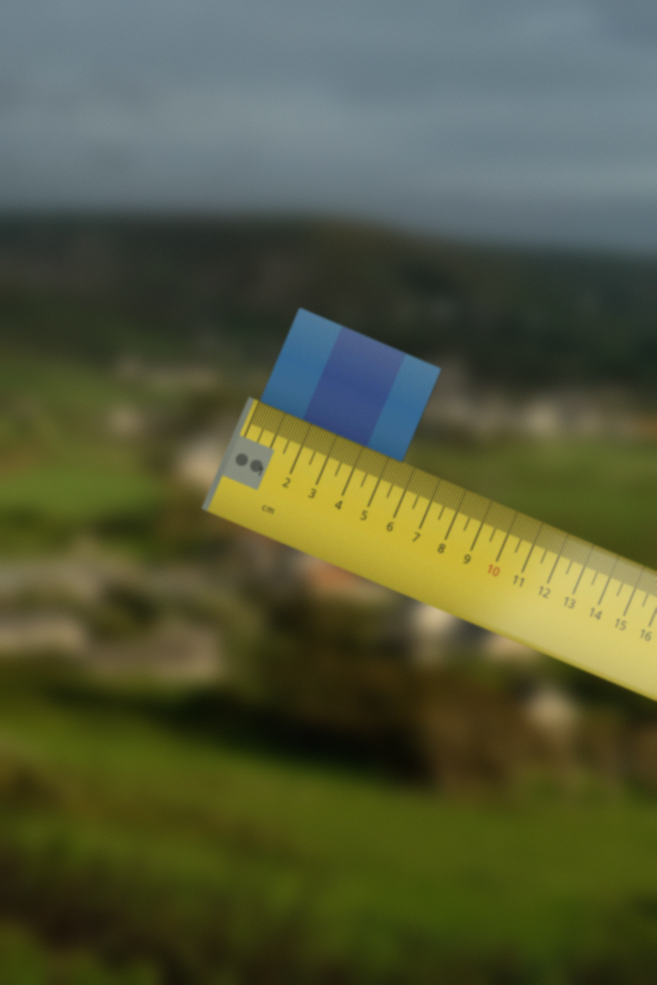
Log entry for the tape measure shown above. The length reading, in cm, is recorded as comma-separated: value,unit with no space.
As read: 5.5,cm
